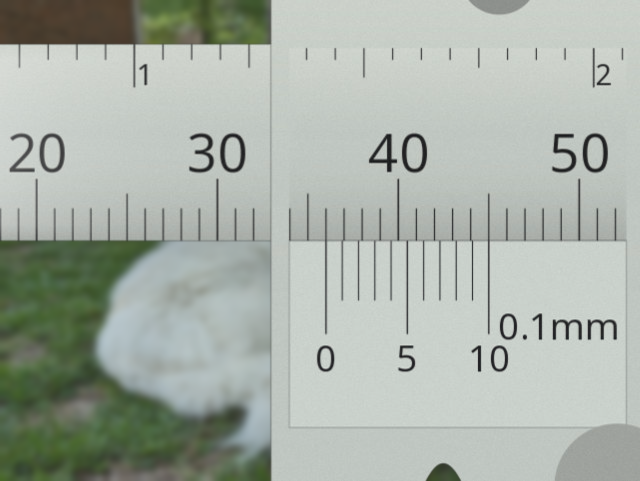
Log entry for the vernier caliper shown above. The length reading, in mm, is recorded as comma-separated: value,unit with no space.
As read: 36.0,mm
